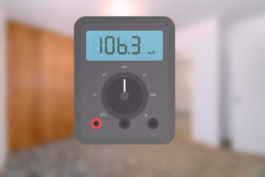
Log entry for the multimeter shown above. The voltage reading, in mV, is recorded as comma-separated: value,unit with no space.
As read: 106.3,mV
